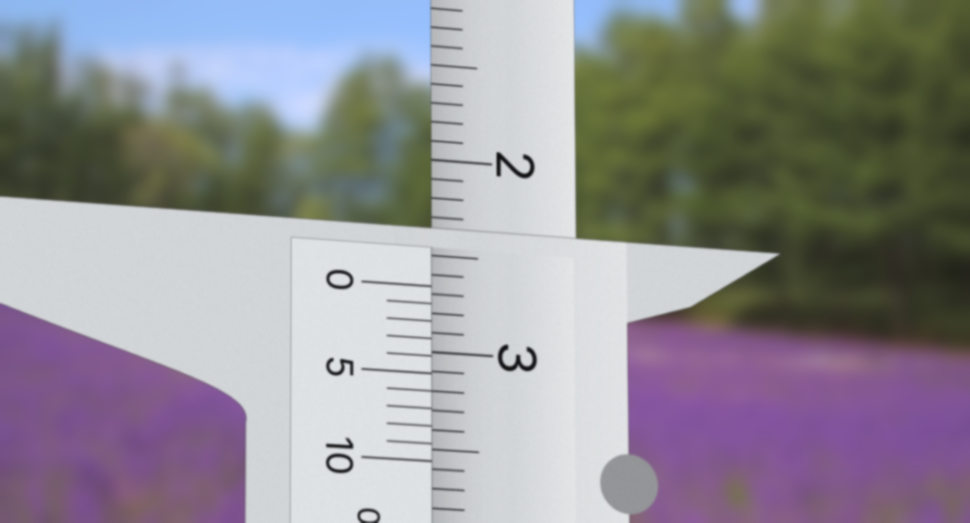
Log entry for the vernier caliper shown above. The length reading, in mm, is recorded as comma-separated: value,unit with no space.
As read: 26.6,mm
